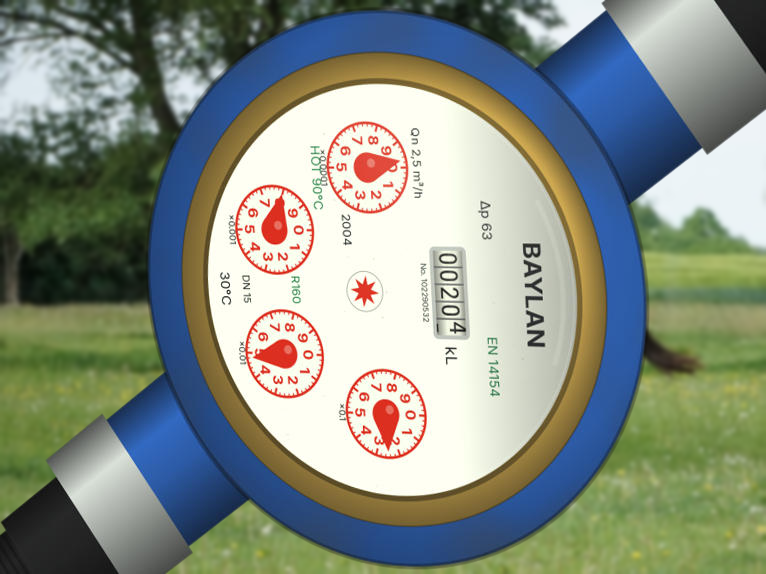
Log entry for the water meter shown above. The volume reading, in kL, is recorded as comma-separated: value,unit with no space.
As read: 204.2479,kL
